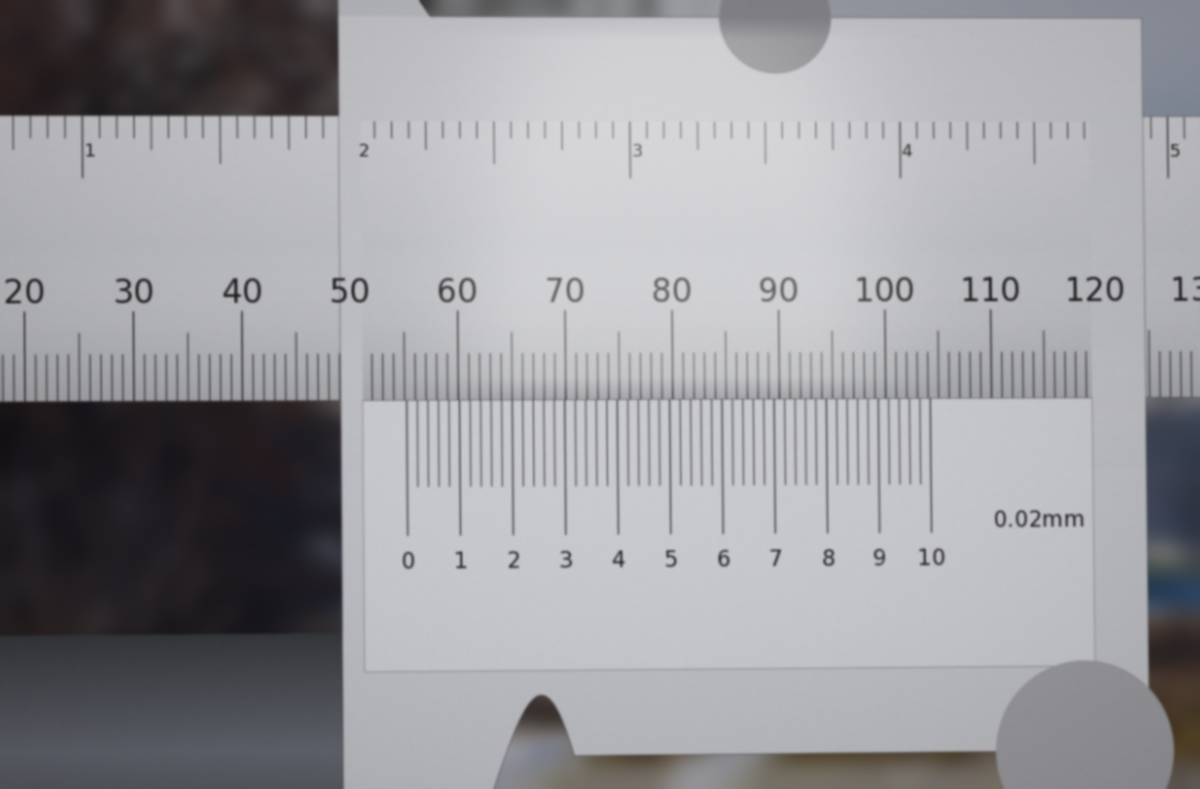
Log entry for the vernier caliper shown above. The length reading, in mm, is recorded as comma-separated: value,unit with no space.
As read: 55.2,mm
